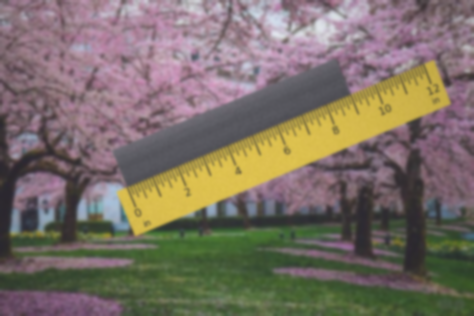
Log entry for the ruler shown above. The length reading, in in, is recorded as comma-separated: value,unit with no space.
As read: 9,in
